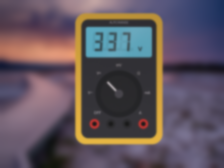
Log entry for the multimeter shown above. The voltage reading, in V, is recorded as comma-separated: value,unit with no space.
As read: 337,V
